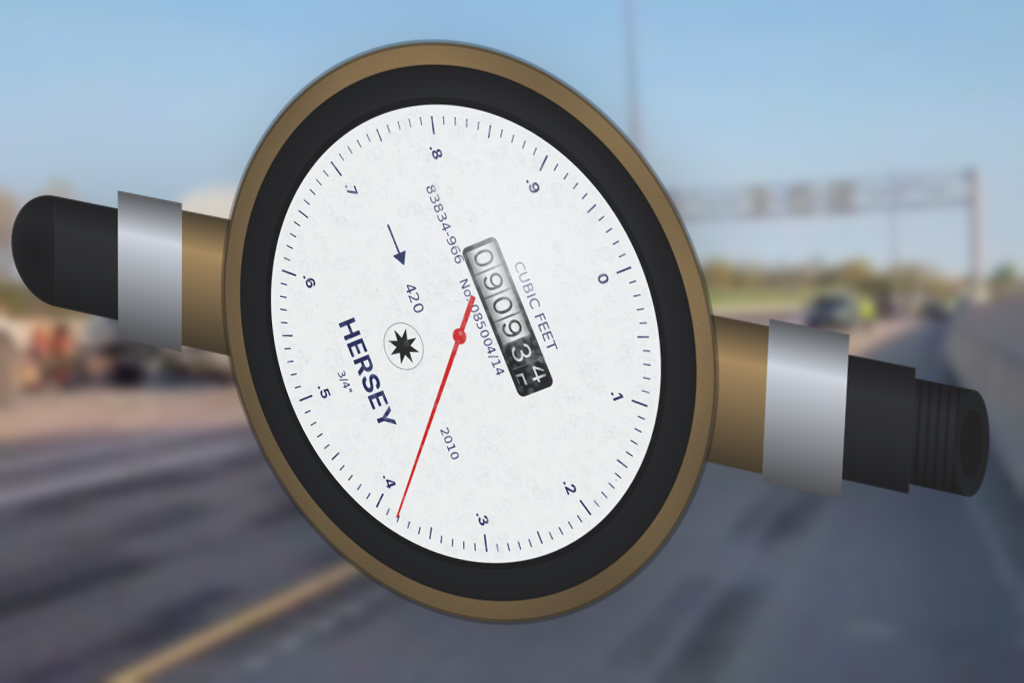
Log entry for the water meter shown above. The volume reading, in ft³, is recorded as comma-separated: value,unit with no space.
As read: 90934.38,ft³
